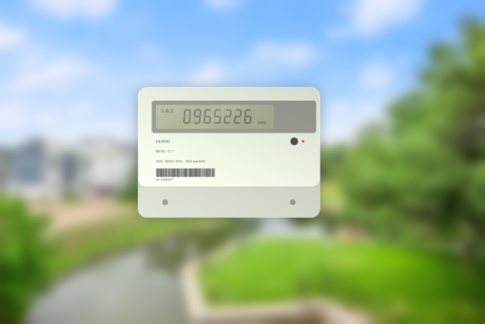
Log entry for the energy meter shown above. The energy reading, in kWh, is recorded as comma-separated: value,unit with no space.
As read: 965226,kWh
